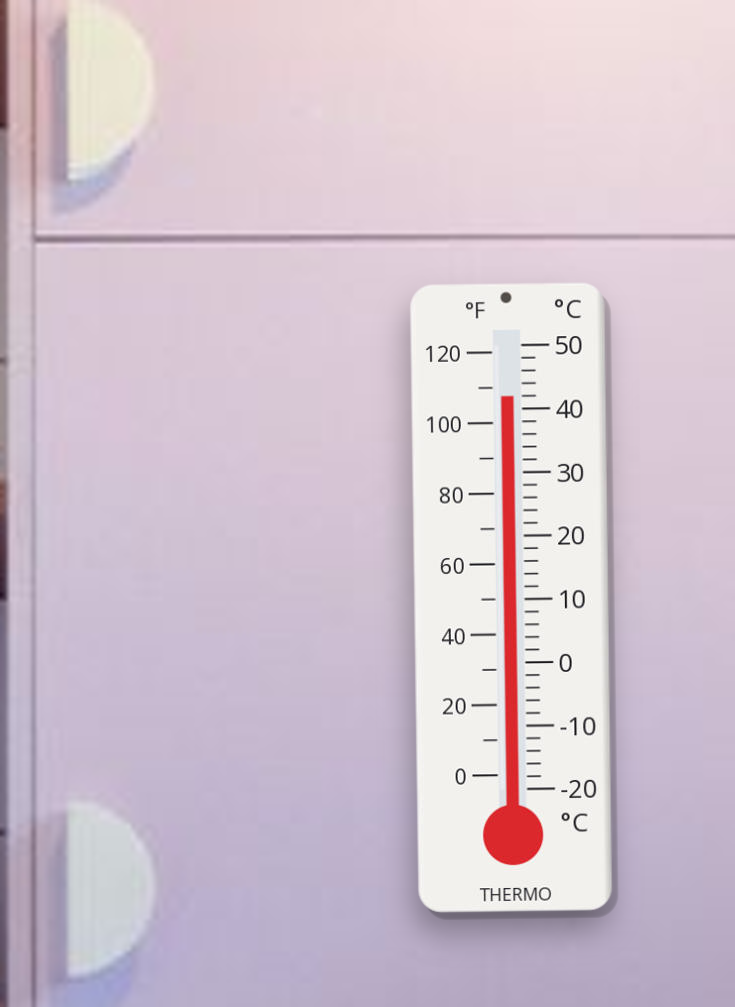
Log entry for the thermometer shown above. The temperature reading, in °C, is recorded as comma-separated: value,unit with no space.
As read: 42,°C
